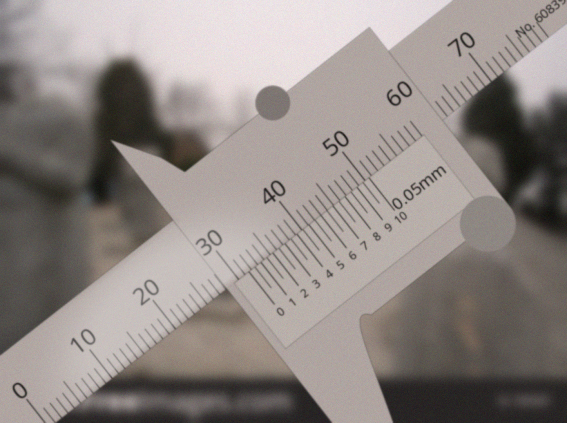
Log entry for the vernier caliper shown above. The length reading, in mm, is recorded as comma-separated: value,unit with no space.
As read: 31.6,mm
